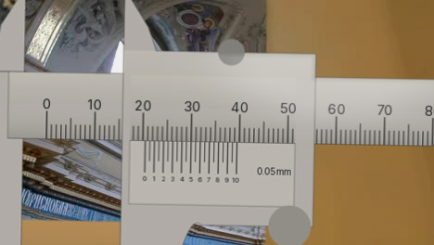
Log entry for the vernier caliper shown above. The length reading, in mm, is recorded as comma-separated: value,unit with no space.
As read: 20.5,mm
